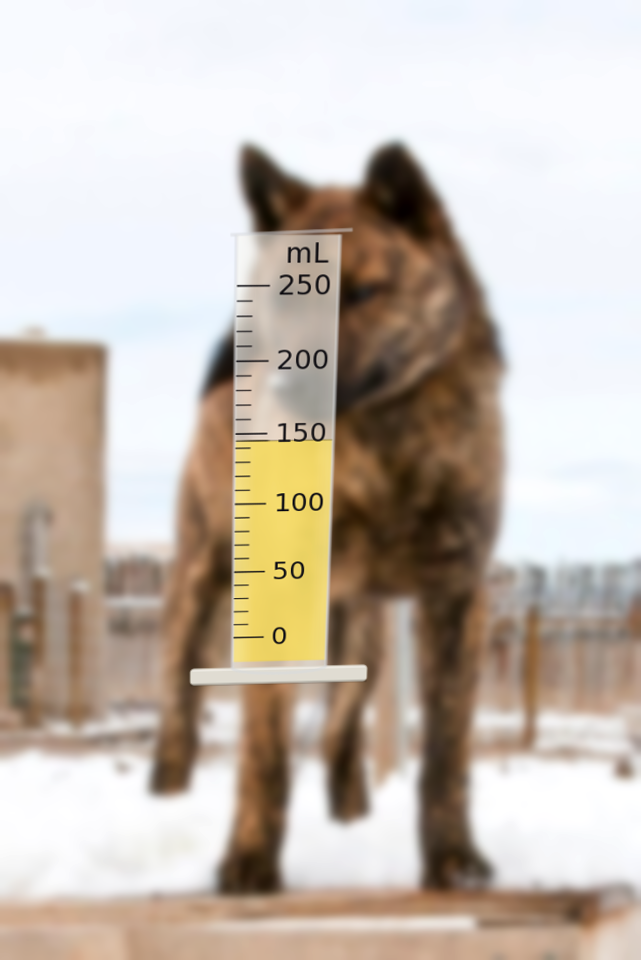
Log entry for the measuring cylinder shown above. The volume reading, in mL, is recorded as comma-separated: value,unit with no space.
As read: 145,mL
